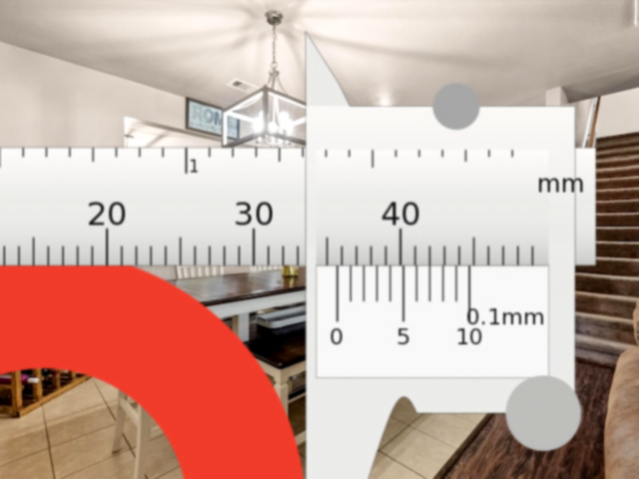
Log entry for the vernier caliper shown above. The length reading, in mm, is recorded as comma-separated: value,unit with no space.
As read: 35.7,mm
